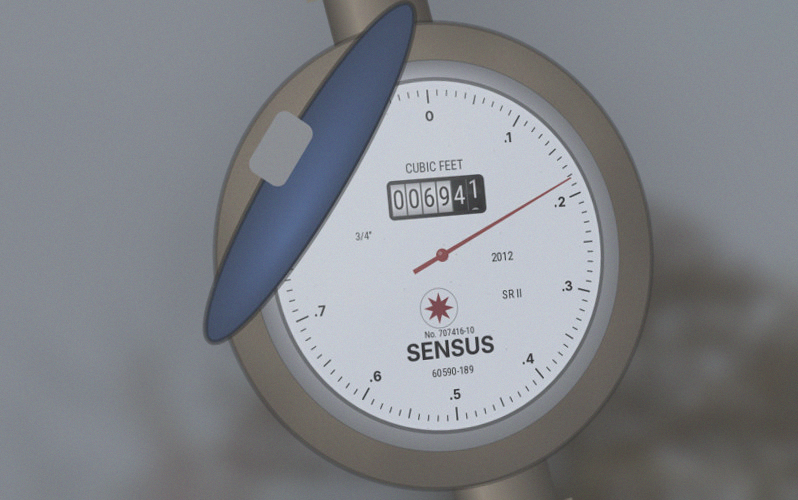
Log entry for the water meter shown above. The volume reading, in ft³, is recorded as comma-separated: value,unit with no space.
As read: 6941.18,ft³
